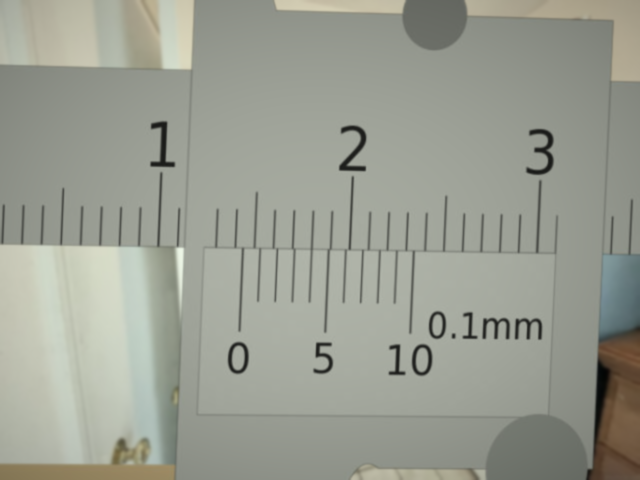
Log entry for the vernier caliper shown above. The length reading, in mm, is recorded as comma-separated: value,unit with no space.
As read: 14.4,mm
